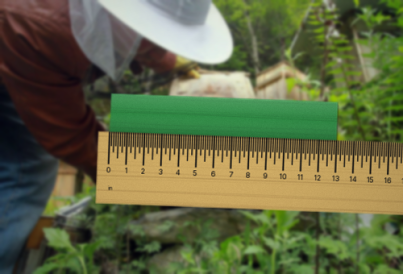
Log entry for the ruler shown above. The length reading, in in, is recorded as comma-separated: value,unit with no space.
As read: 13,in
